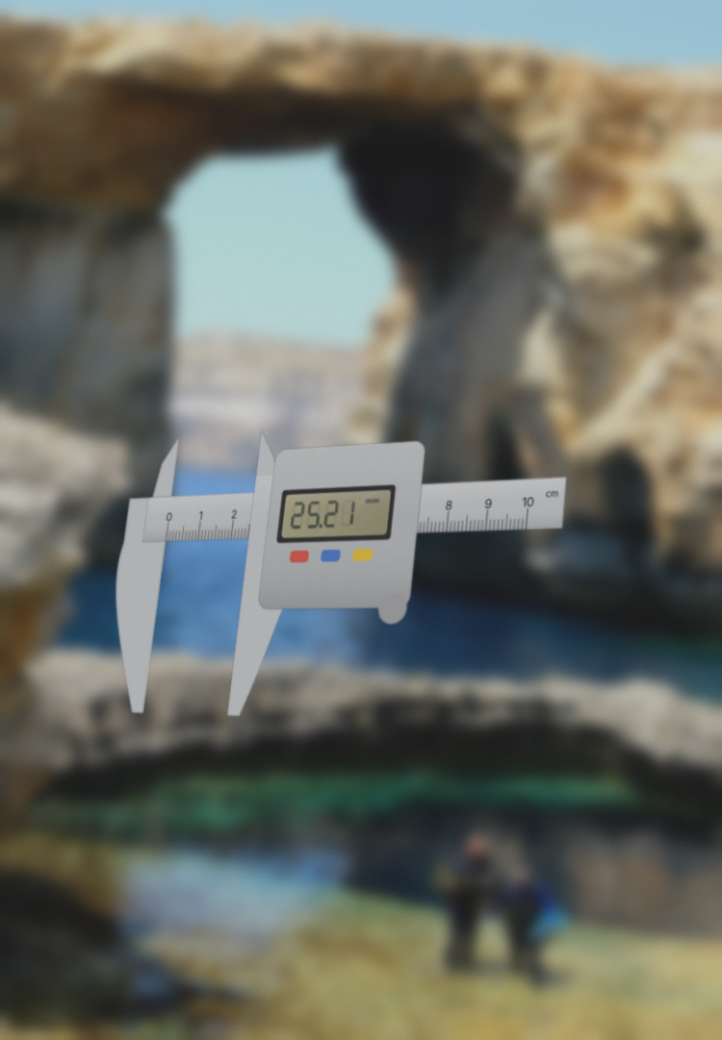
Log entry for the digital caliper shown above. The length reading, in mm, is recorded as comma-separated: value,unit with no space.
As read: 25.21,mm
